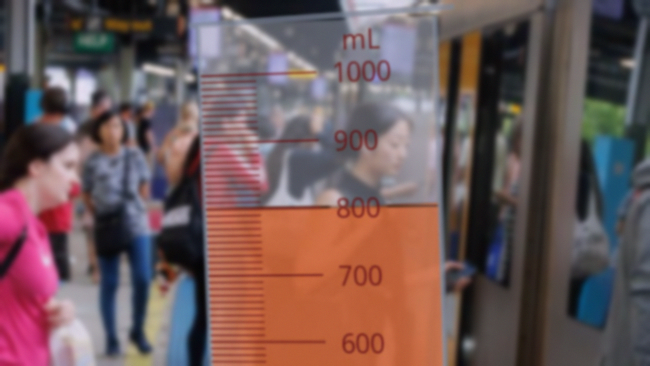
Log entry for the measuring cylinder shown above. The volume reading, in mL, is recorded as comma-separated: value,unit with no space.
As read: 800,mL
